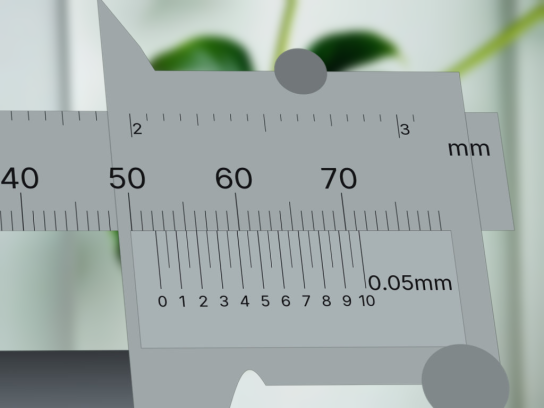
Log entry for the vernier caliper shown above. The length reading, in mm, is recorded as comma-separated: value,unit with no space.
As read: 52.2,mm
